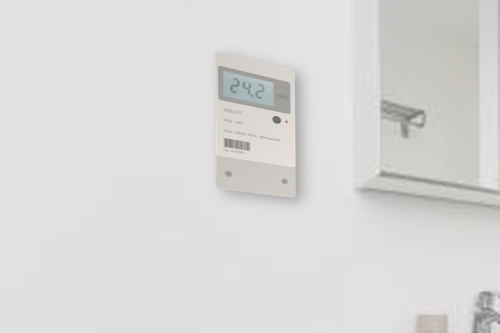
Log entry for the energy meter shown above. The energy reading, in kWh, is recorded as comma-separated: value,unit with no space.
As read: 24.2,kWh
